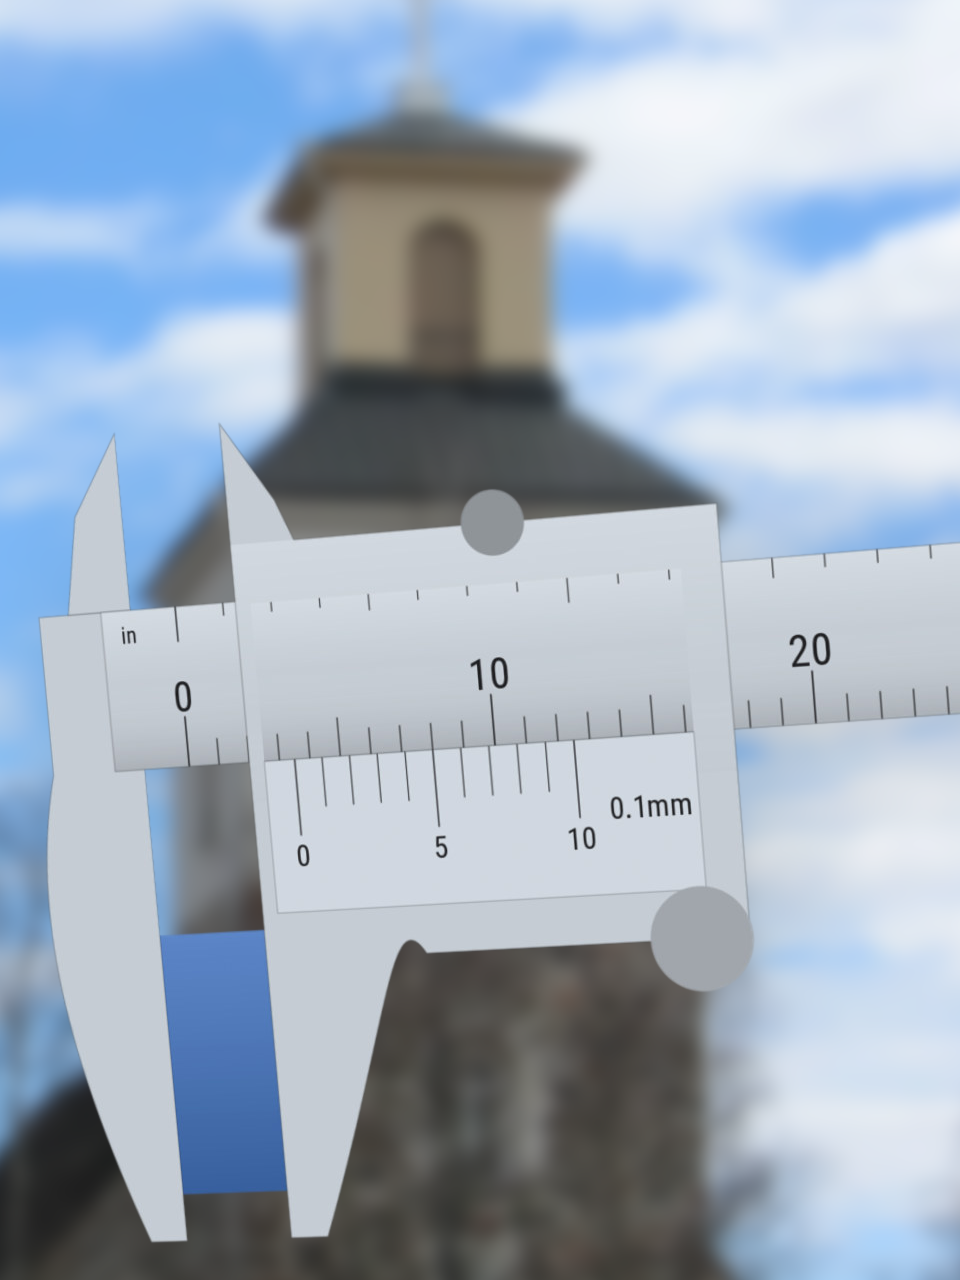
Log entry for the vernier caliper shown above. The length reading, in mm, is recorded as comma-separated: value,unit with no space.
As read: 3.5,mm
